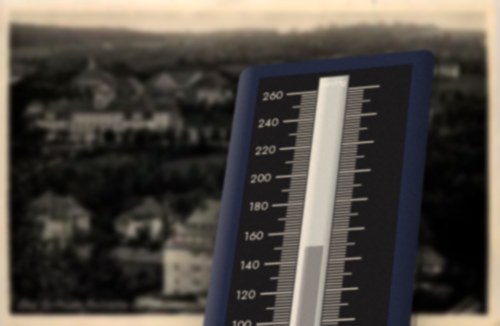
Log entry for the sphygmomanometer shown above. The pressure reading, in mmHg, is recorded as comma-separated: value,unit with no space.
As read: 150,mmHg
